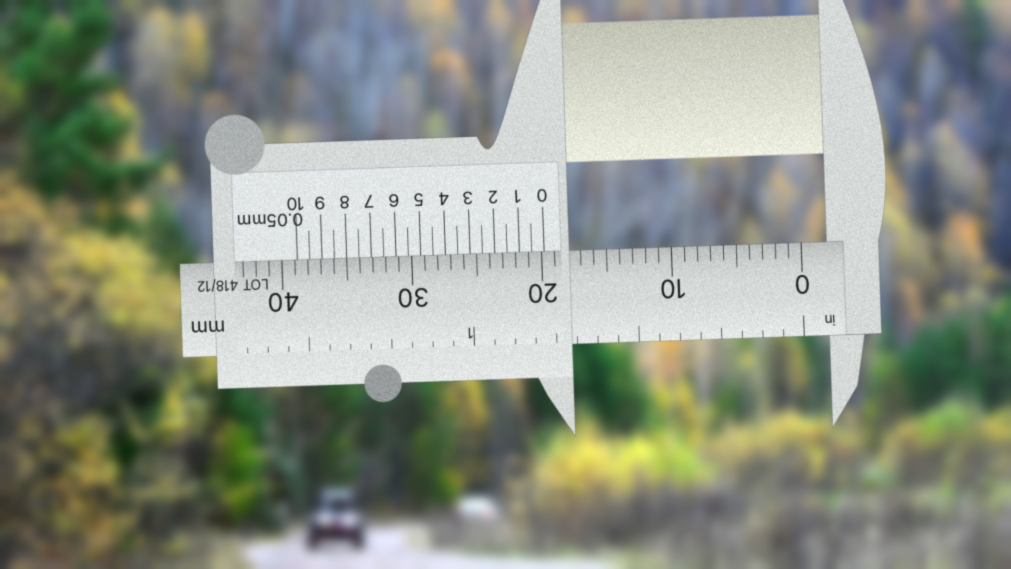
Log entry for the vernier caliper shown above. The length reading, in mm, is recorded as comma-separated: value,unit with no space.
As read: 19.8,mm
